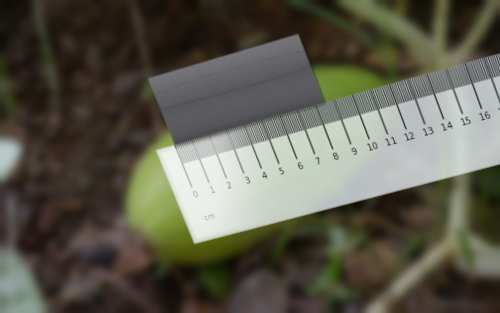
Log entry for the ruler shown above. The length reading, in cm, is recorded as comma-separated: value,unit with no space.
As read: 8.5,cm
